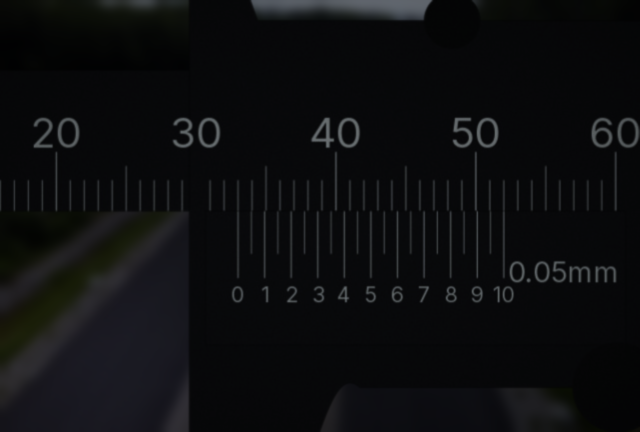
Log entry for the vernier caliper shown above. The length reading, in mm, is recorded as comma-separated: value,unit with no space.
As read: 33.0,mm
